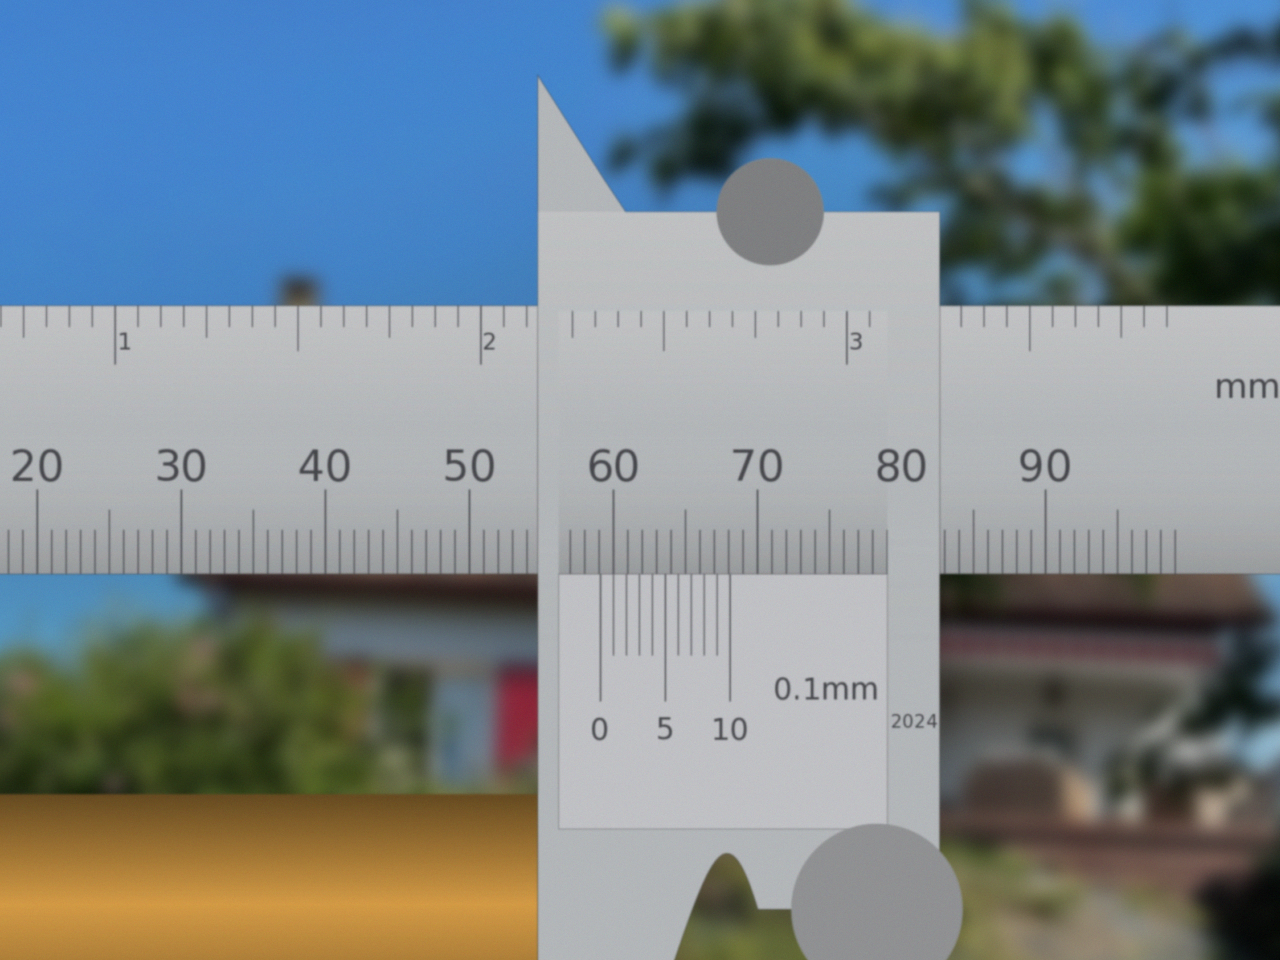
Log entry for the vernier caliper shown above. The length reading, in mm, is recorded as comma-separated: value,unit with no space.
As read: 59.1,mm
